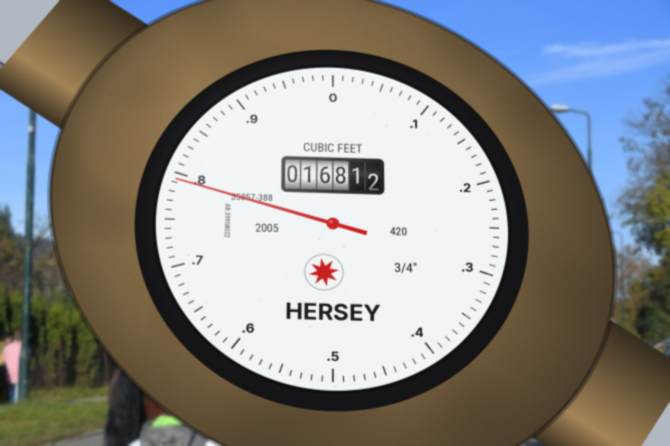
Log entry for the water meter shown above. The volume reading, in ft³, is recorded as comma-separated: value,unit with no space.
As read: 16811.79,ft³
